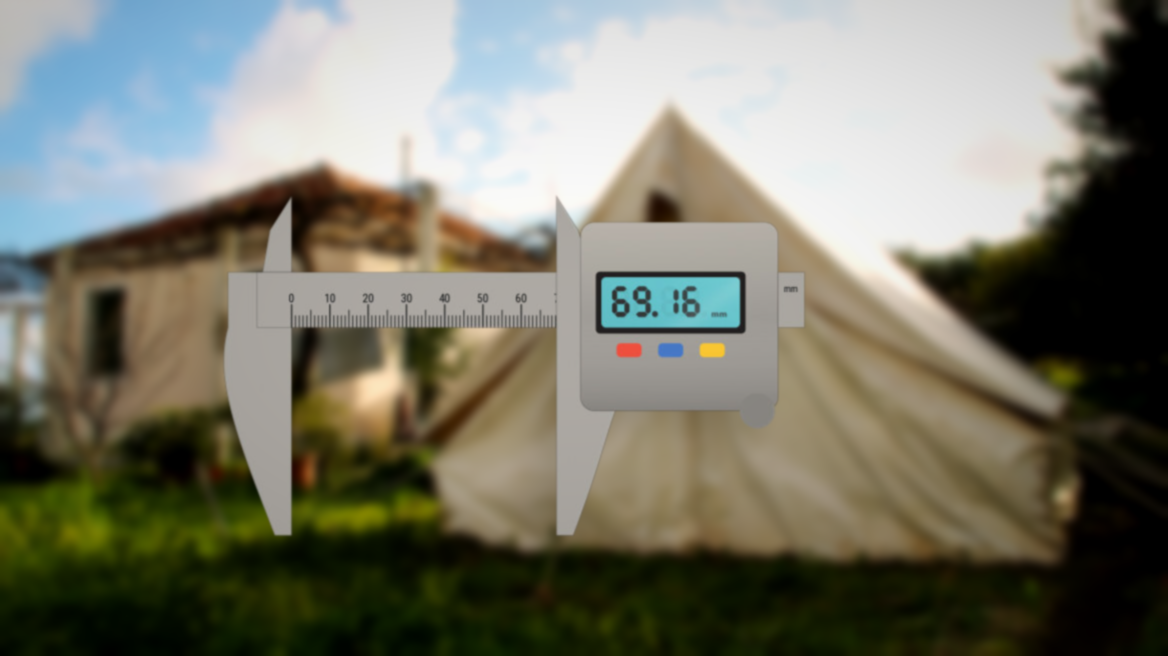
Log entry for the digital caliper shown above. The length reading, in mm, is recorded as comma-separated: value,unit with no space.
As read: 69.16,mm
